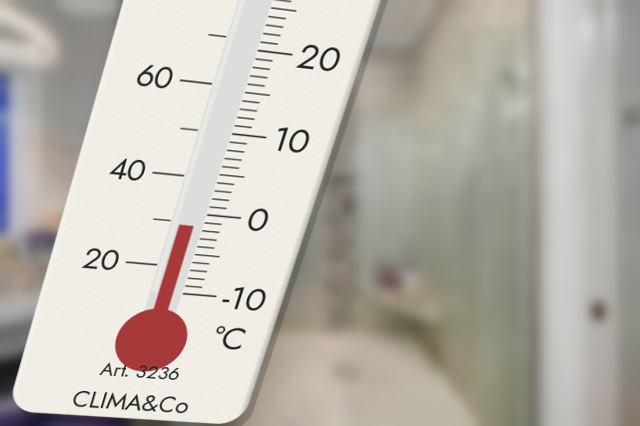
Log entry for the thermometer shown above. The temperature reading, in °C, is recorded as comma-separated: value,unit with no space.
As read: -1.5,°C
